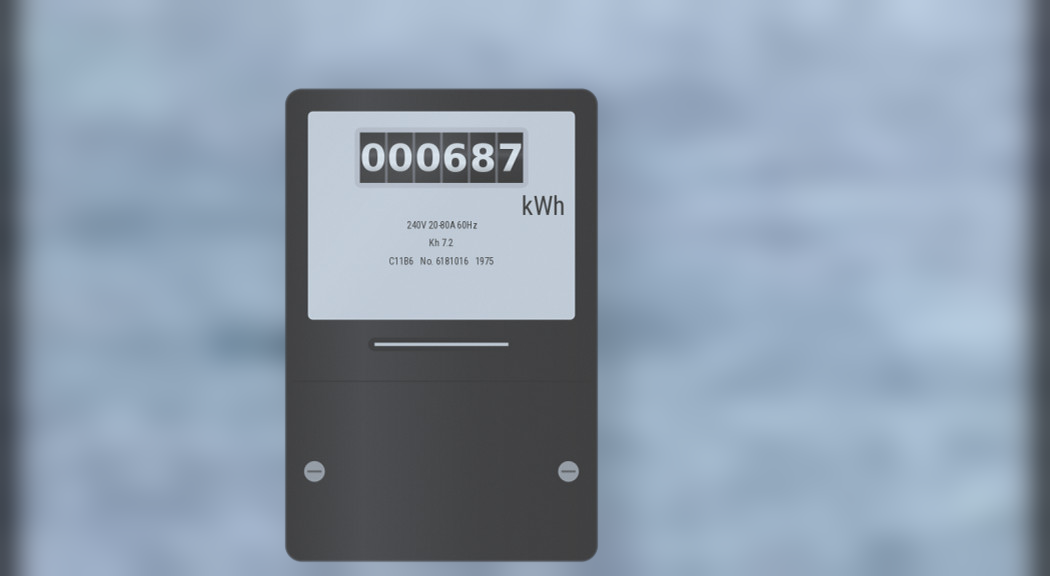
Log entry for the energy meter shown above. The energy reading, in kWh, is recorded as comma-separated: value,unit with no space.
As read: 687,kWh
